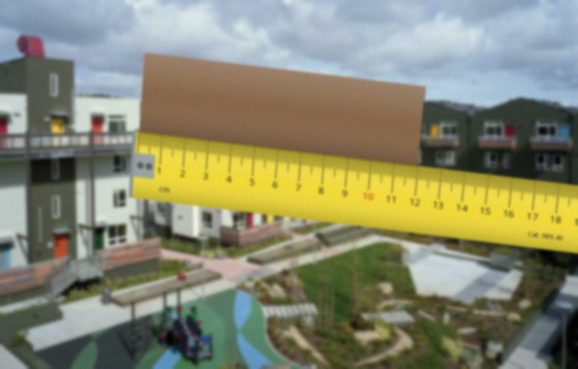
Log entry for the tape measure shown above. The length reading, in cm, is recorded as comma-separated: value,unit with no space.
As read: 12,cm
